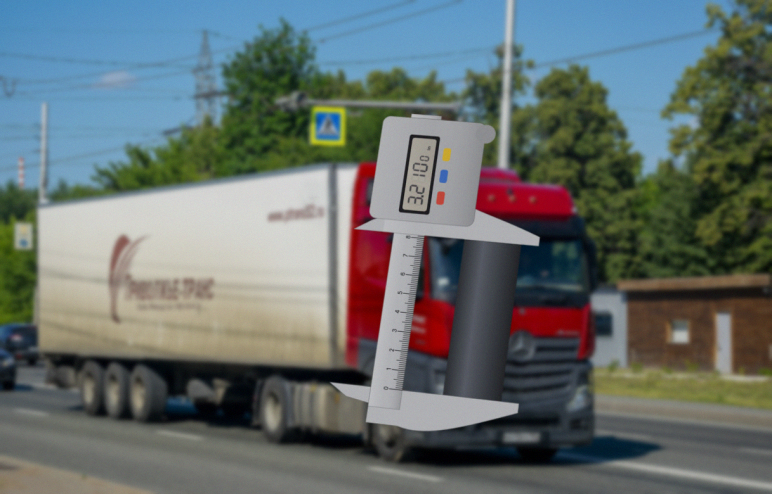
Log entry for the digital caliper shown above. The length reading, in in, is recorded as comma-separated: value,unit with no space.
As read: 3.2100,in
